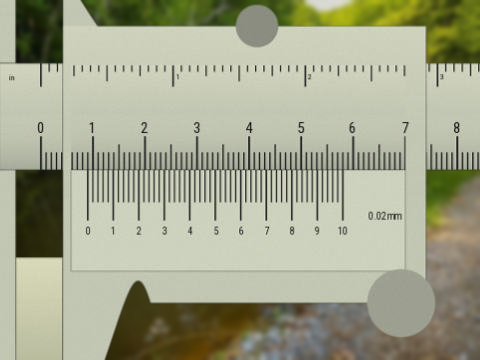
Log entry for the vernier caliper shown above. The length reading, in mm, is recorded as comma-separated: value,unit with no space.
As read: 9.0,mm
